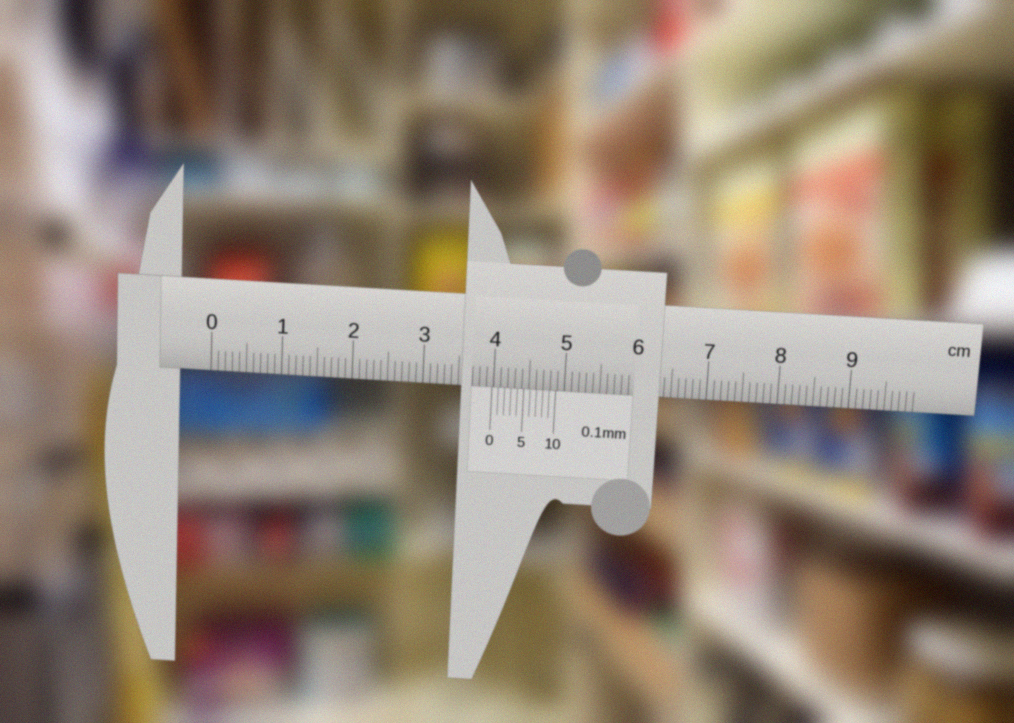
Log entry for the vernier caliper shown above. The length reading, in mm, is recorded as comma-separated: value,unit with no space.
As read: 39.8,mm
